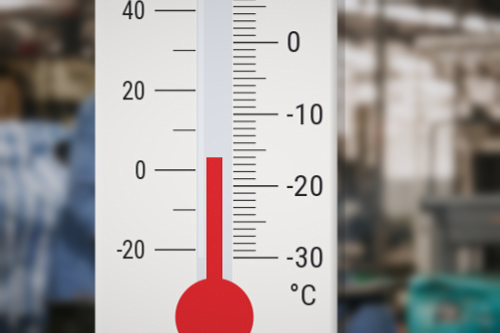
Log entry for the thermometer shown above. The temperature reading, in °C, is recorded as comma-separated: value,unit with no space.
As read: -16,°C
